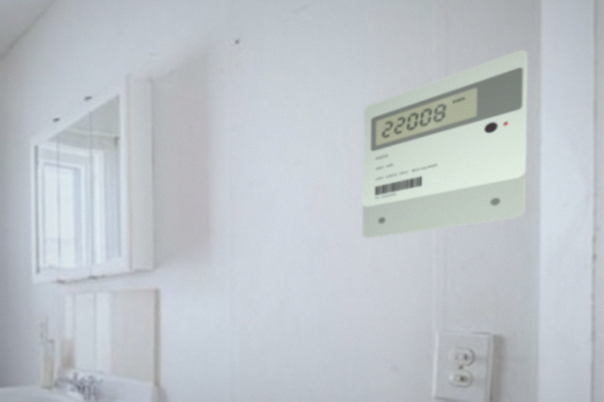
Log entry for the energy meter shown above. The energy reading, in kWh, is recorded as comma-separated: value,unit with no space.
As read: 22008,kWh
